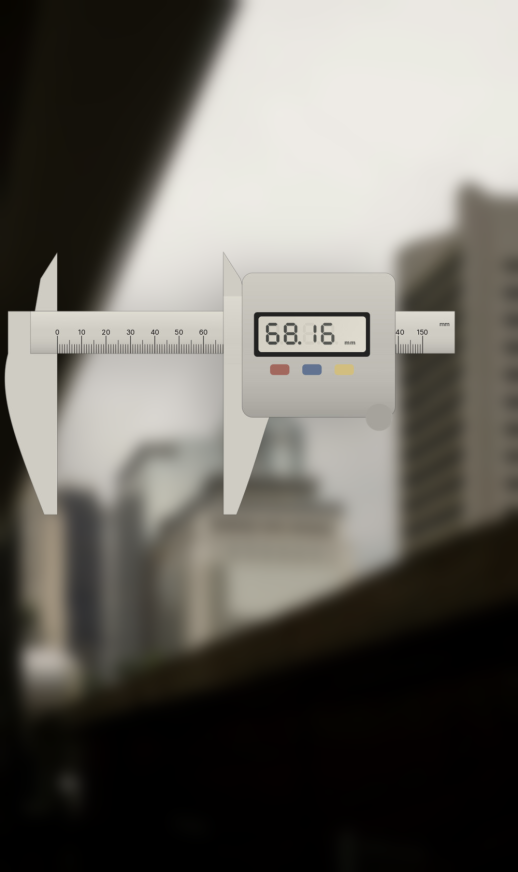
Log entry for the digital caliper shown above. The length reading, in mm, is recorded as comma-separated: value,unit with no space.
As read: 68.16,mm
